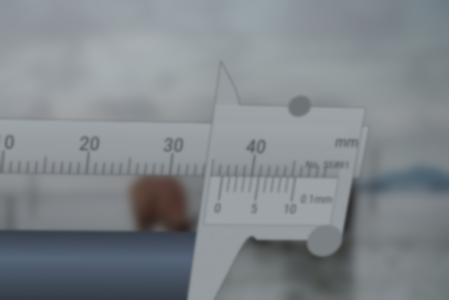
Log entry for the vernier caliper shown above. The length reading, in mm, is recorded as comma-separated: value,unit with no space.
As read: 36.4,mm
